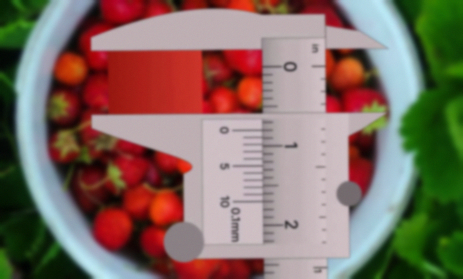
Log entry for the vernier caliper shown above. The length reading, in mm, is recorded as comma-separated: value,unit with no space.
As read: 8.0,mm
